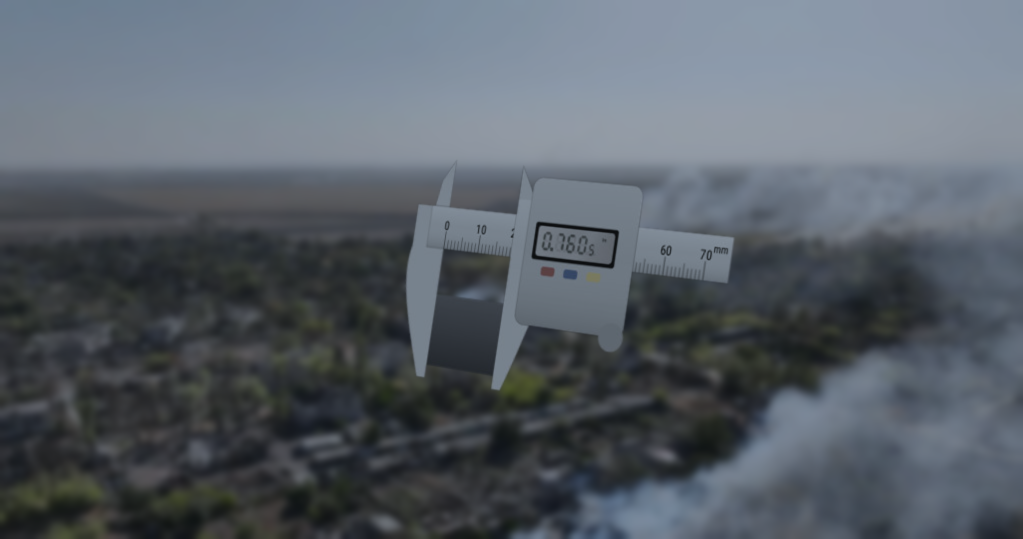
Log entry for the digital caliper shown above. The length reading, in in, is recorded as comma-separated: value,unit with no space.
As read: 0.7605,in
